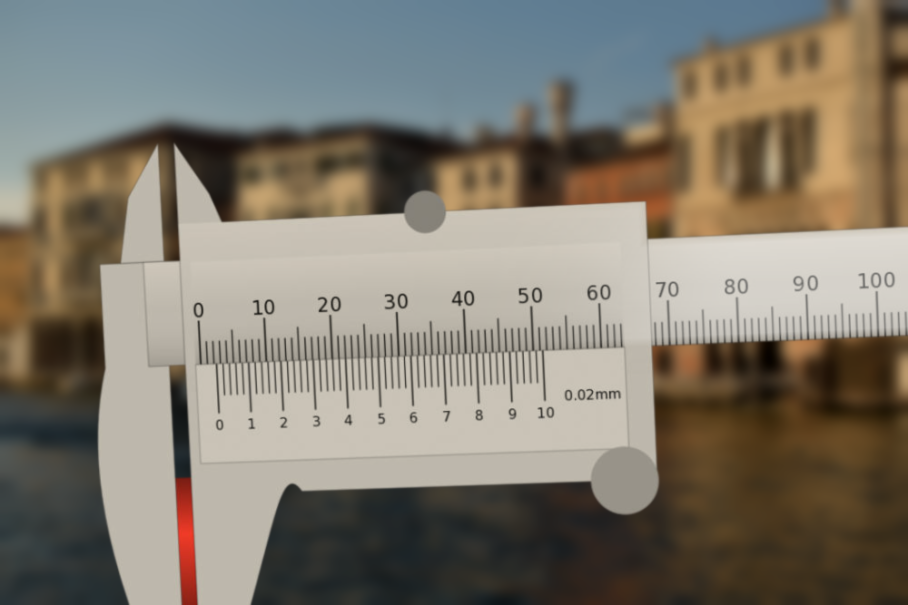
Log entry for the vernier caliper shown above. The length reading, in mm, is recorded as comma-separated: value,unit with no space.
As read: 2.4,mm
